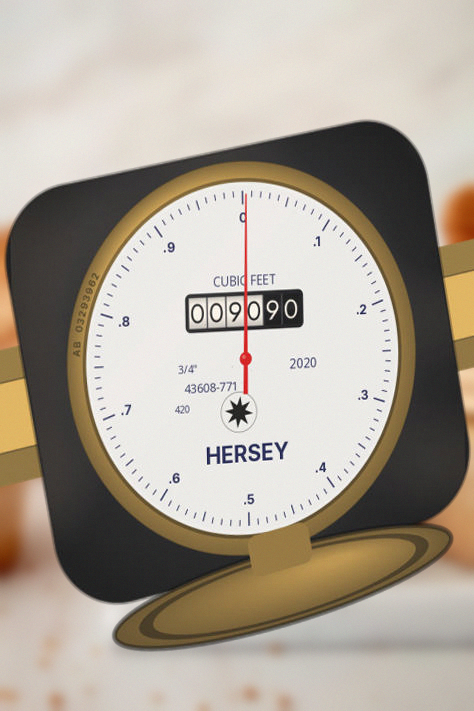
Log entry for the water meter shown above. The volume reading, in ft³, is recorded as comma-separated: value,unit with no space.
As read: 9090.00,ft³
